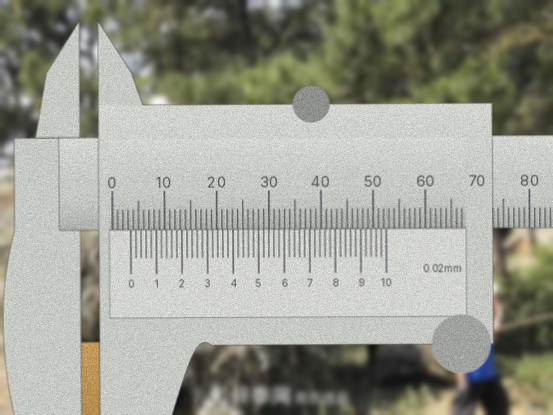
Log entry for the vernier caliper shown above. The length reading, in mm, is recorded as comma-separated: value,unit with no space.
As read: 3.5,mm
